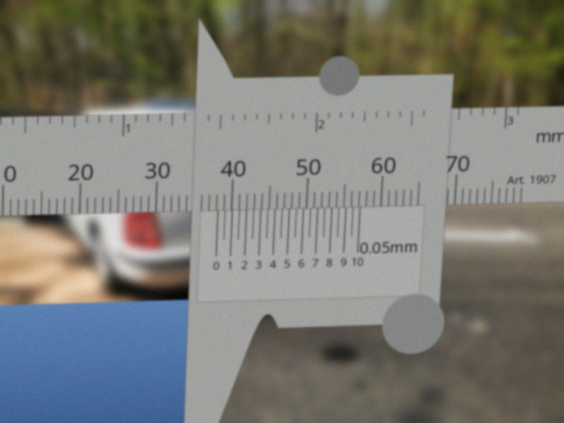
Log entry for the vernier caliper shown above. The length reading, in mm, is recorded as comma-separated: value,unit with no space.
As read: 38.2,mm
